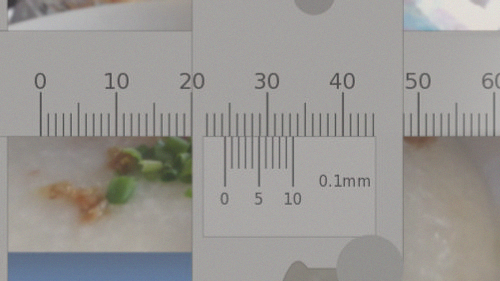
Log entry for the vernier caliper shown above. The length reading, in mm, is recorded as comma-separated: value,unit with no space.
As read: 24.4,mm
